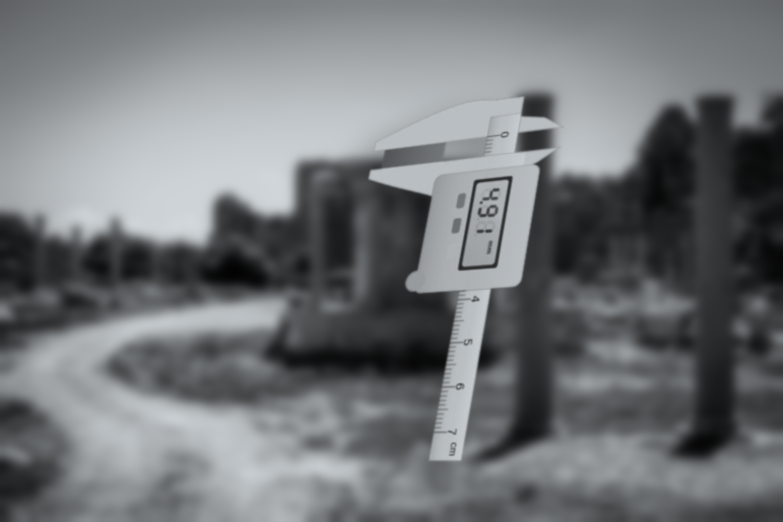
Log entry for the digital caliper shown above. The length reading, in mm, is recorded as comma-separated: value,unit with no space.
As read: 4.91,mm
